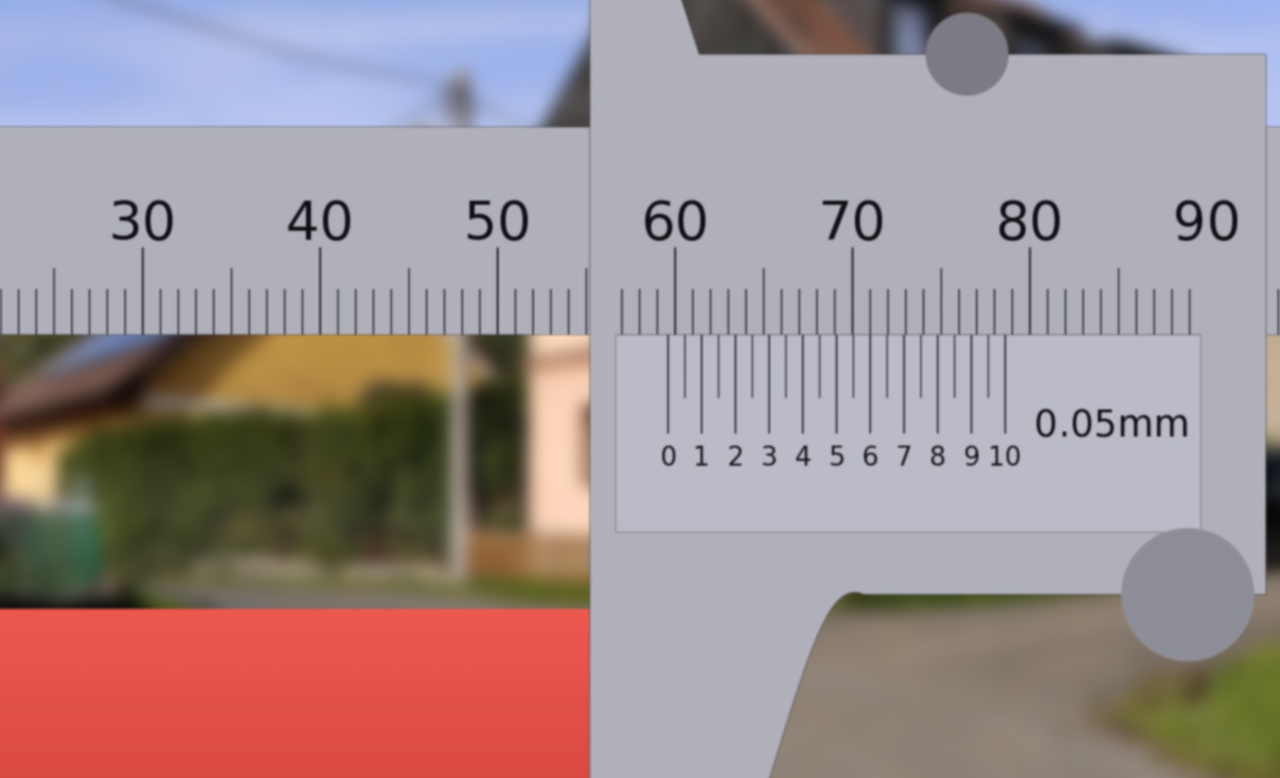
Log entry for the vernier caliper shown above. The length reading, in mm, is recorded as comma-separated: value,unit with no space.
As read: 59.6,mm
